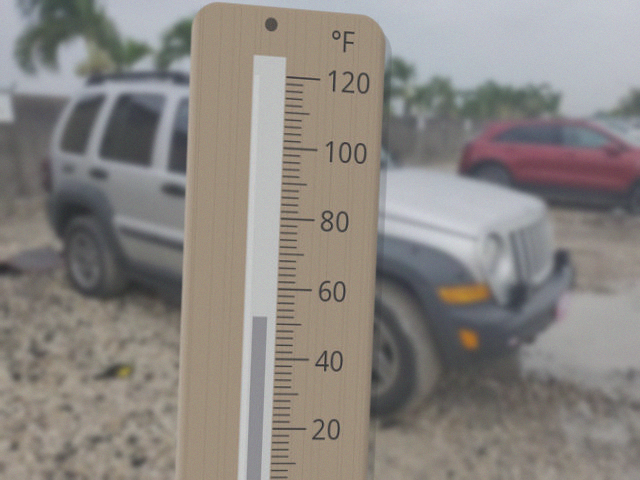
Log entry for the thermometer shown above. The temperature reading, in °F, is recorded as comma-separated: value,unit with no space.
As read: 52,°F
